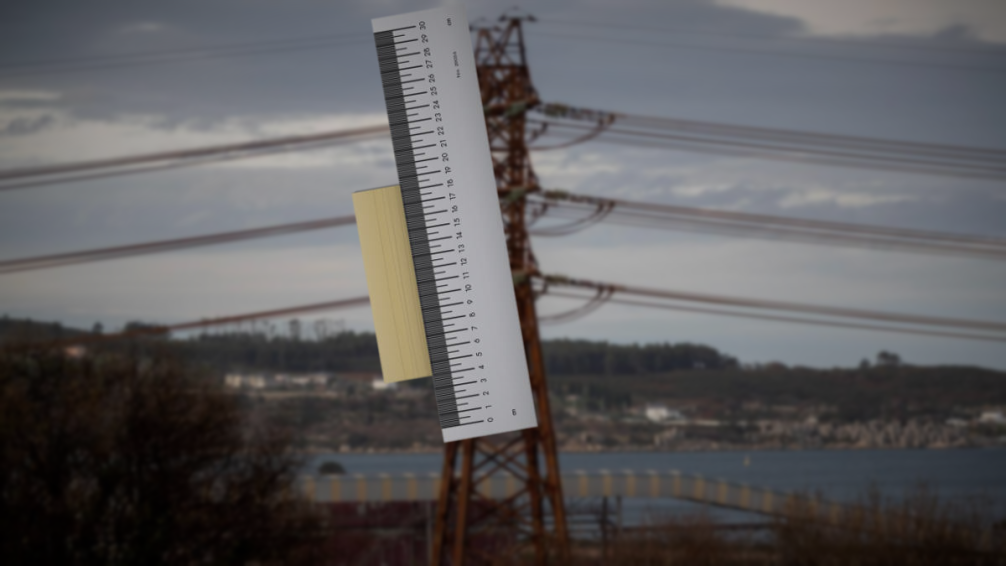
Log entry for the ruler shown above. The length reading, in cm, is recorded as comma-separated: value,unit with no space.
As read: 14.5,cm
